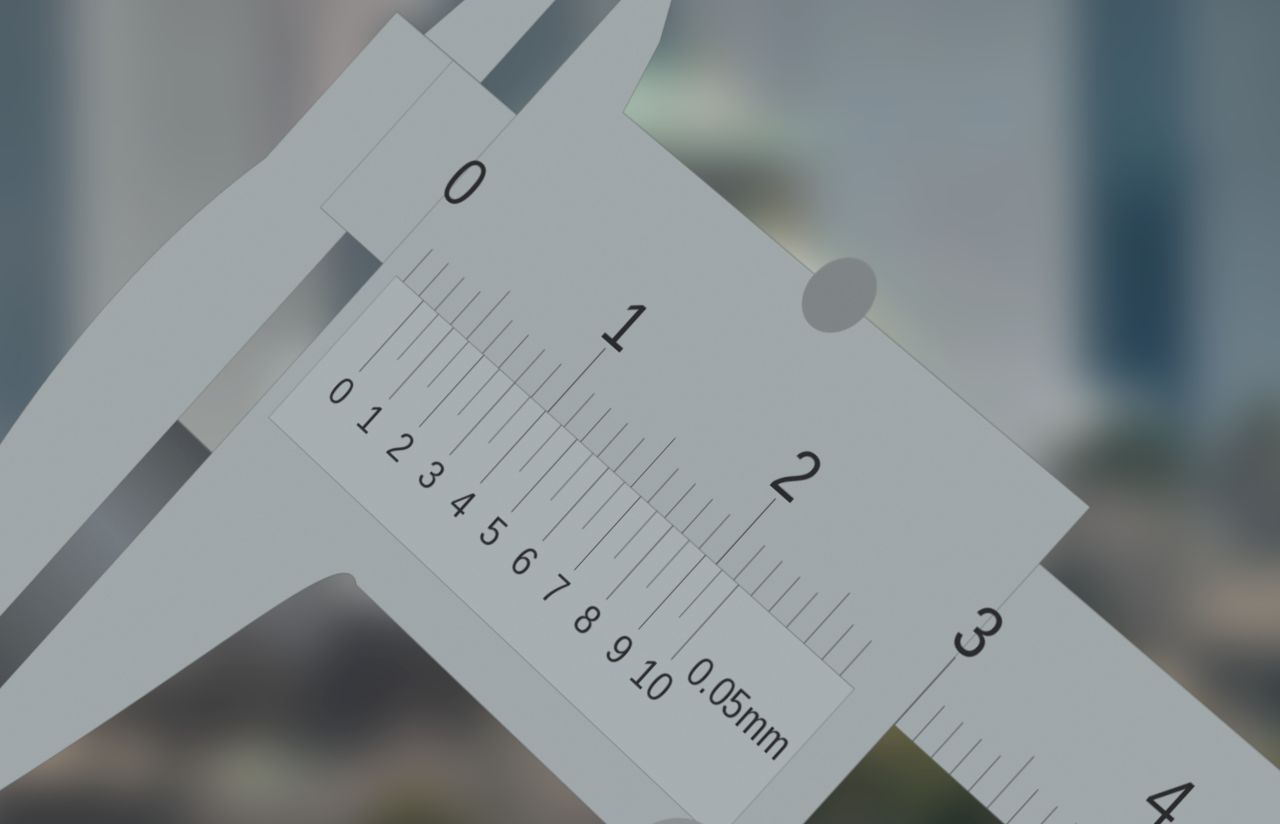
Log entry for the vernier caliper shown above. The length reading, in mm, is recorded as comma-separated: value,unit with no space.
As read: 2.3,mm
